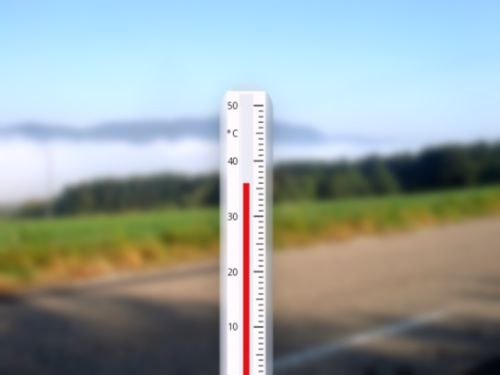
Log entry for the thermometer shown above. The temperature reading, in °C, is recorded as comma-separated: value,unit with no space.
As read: 36,°C
